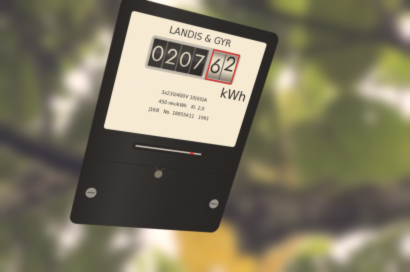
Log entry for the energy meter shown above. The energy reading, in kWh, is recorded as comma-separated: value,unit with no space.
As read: 207.62,kWh
